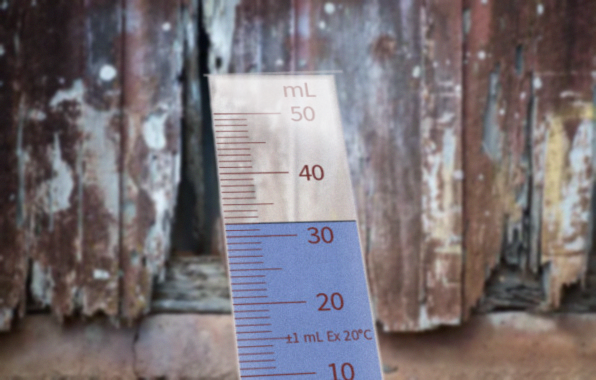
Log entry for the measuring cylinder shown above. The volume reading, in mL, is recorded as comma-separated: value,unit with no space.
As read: 32,mL
